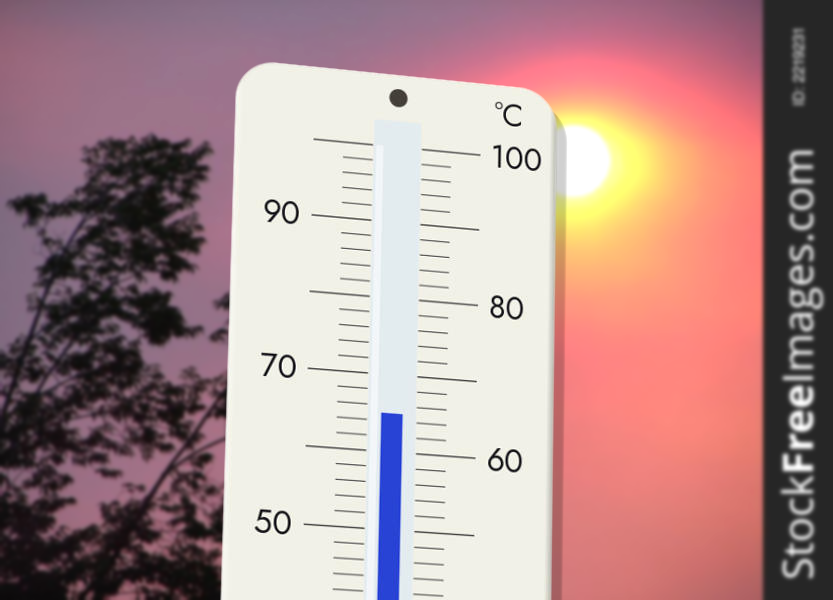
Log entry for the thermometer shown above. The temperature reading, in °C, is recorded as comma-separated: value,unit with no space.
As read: 65,°C
